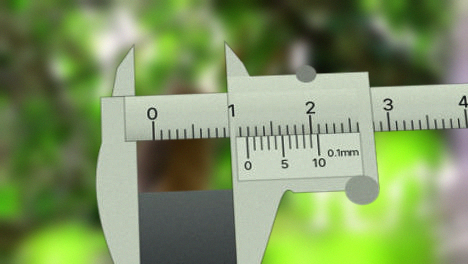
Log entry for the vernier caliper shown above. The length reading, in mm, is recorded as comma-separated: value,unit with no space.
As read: 11.8,mm
